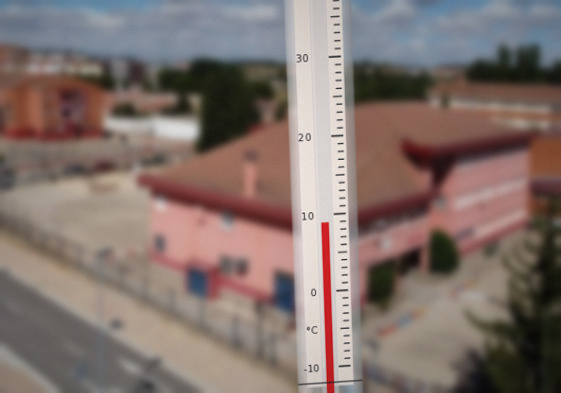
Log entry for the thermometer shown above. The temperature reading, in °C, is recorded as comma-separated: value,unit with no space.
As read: 9,°C
